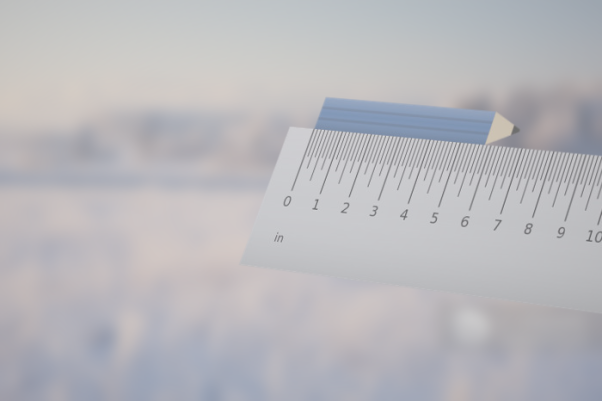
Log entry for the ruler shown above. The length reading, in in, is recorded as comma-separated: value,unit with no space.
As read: 6.75,in
